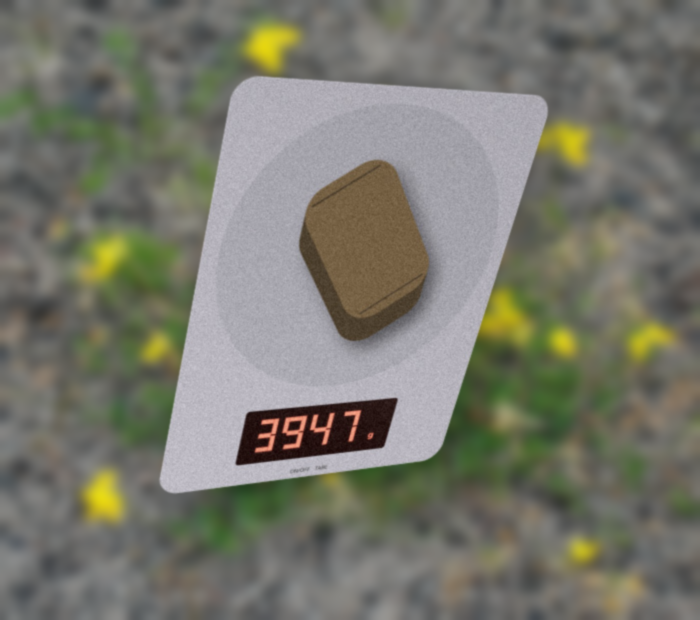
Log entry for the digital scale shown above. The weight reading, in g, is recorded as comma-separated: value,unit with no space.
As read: 3947,g
